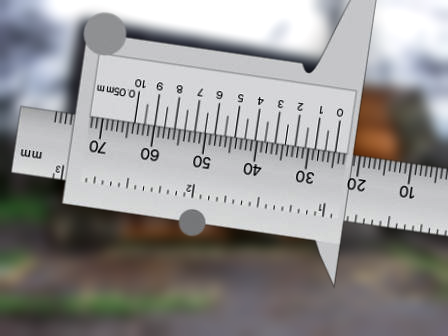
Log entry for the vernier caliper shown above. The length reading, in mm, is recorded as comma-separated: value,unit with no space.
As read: 24.8,mm
